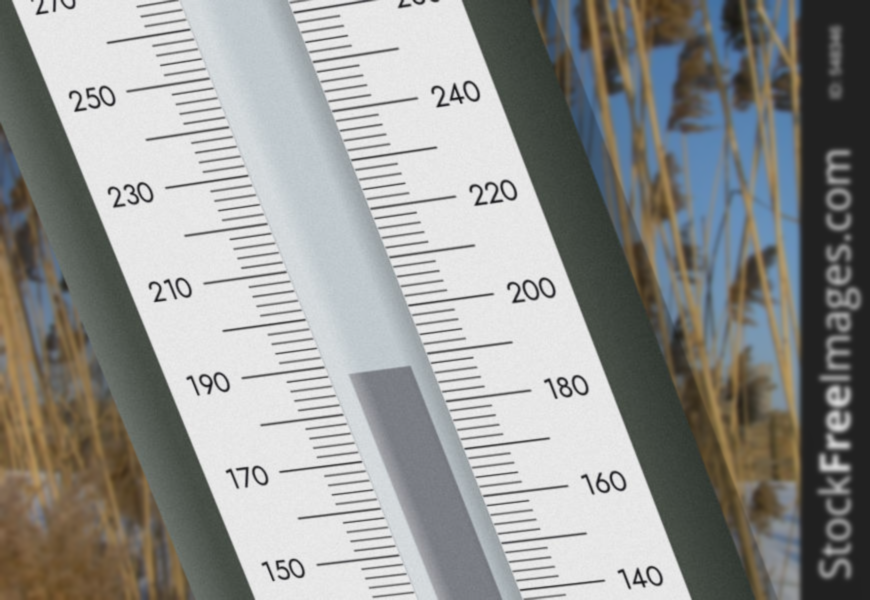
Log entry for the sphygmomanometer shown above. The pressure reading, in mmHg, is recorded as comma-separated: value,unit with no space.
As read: 188,mmHg
